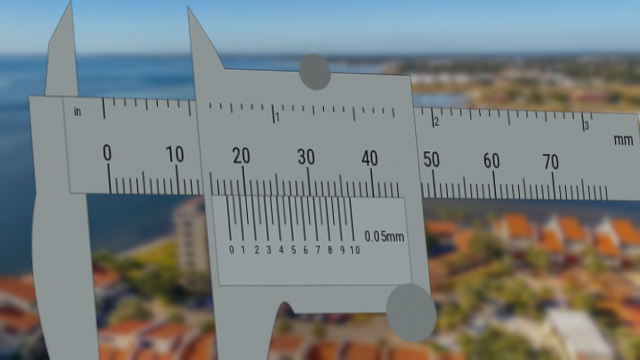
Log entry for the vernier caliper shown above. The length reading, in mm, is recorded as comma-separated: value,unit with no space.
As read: 17.2,mm
